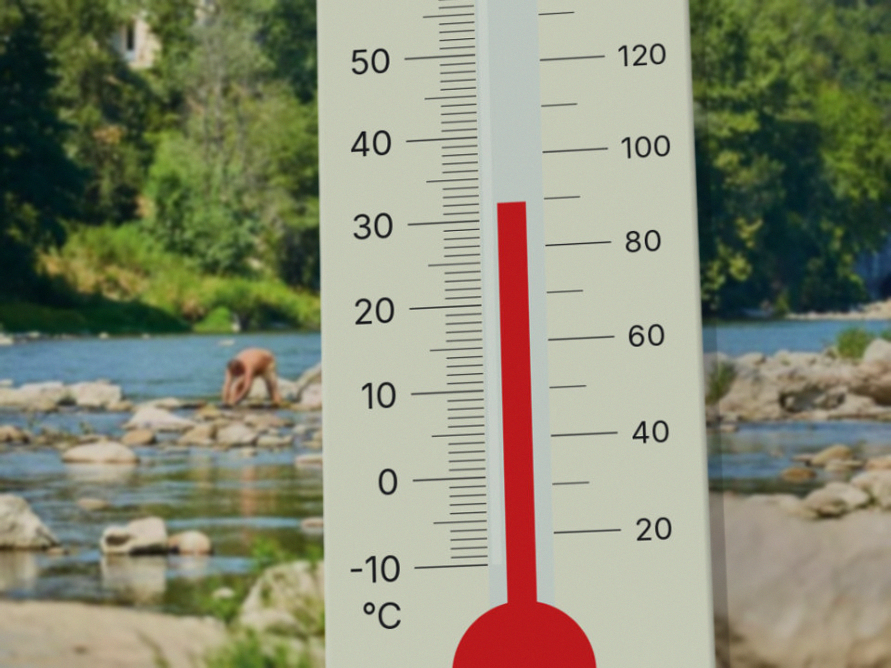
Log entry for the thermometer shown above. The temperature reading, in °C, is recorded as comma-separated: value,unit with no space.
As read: 32,°C
